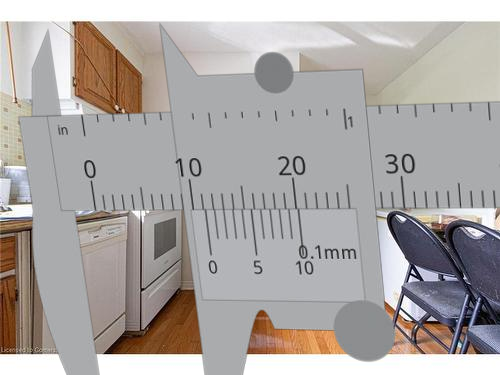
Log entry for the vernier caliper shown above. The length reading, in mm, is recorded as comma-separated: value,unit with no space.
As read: 11.2,mm
